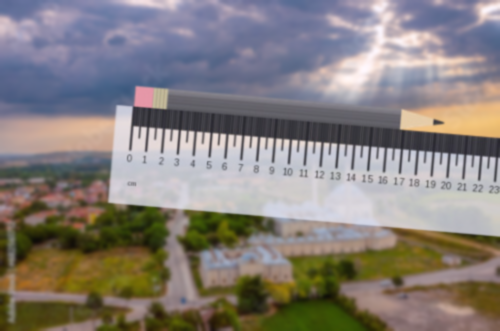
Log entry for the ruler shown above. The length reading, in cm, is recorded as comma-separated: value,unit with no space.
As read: 19.5,cm
